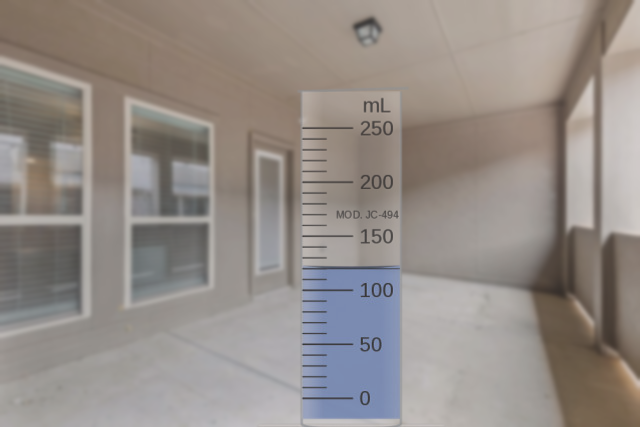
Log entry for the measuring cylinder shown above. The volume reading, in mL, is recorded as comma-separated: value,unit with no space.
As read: 120,mL
